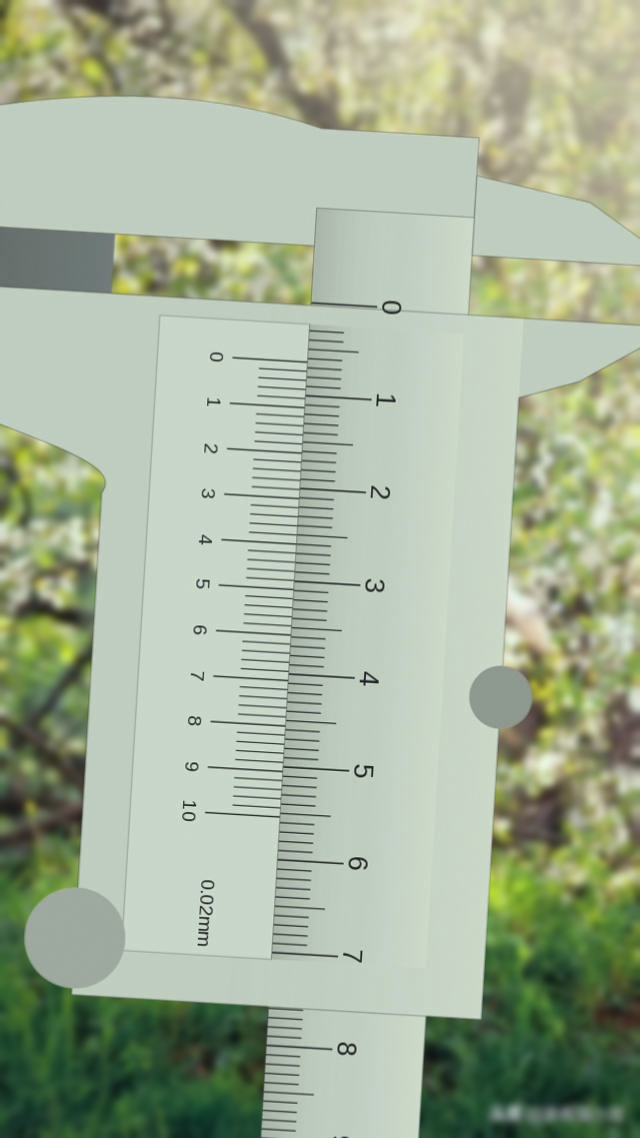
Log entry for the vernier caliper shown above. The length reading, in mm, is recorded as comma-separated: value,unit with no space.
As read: 6.4,mm
